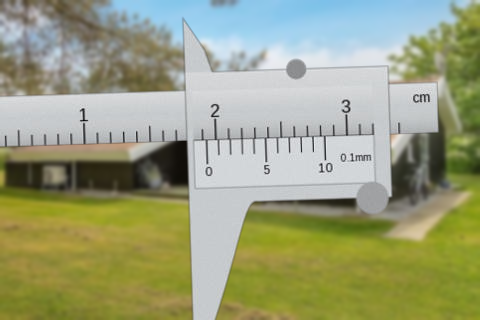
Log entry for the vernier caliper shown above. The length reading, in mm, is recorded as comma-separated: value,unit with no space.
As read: 19.3,mm
